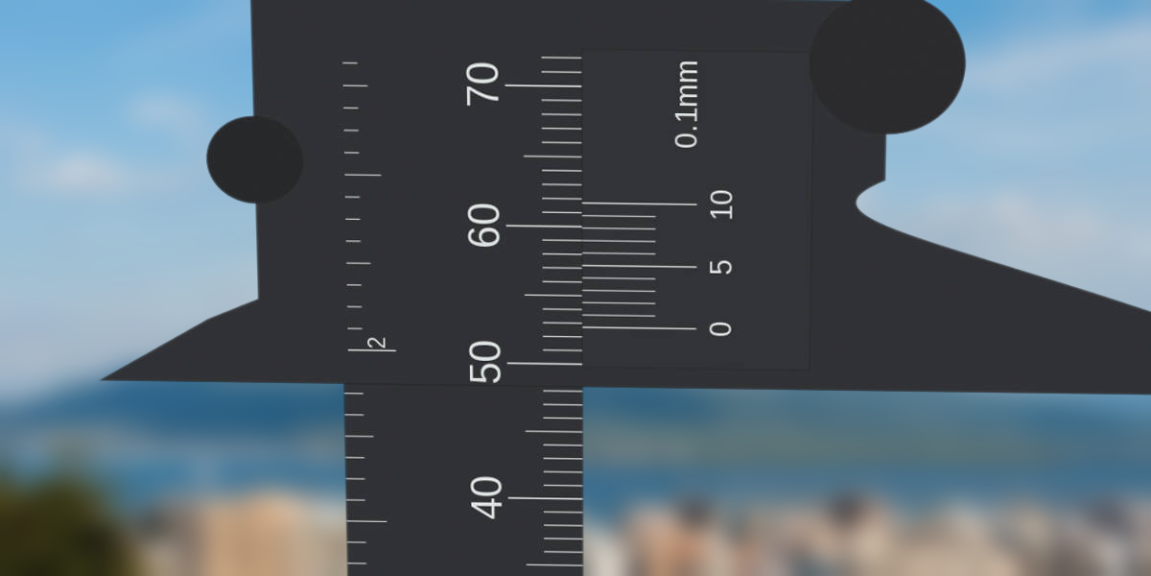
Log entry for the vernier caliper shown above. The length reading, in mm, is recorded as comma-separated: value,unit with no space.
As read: 52.7,mm
